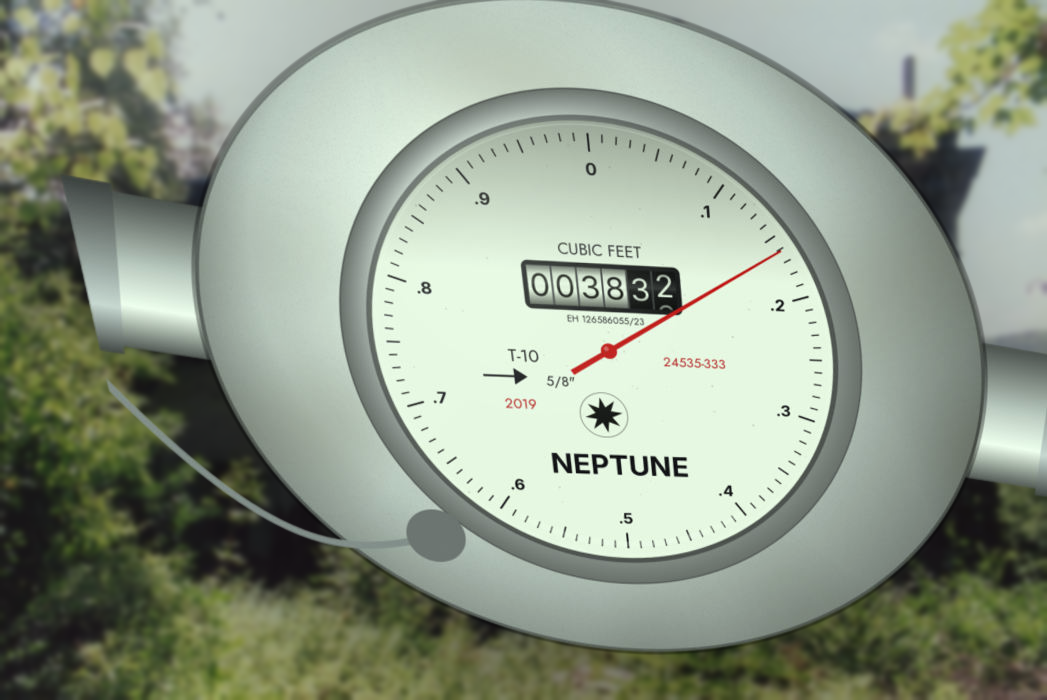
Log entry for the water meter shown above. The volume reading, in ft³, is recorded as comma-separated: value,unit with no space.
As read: 3832.16,ft³
